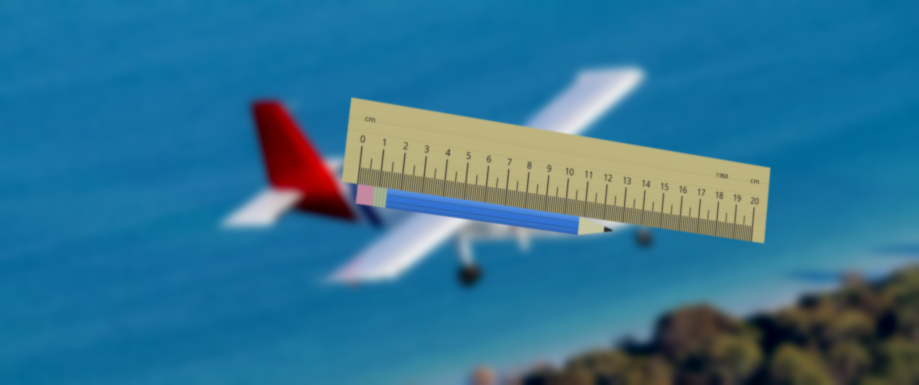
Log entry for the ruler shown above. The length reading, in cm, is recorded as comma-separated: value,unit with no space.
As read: 12.5,cm
